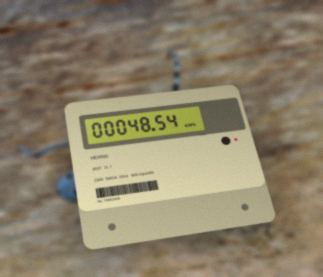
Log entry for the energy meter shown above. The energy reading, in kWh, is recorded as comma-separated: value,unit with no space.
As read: 48.54,kWh
